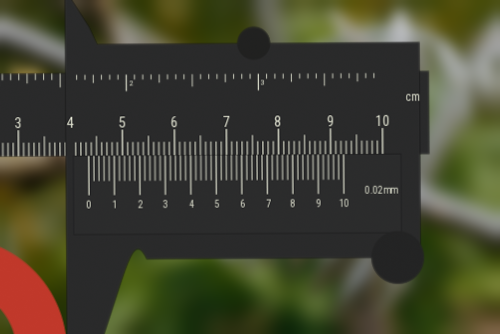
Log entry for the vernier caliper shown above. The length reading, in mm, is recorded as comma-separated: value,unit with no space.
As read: 43.5,mm
